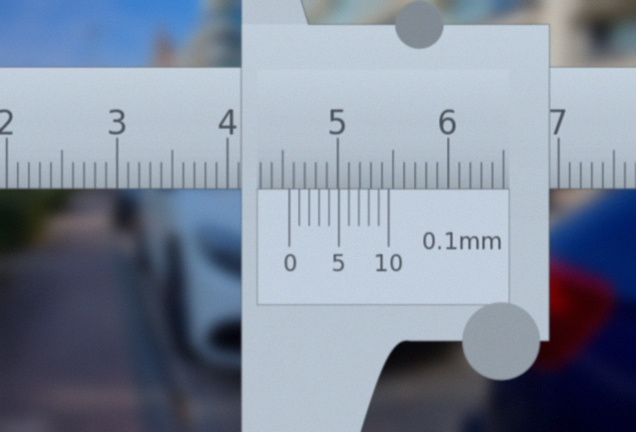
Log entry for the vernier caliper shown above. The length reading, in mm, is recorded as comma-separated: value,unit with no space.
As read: 45.6,mm
